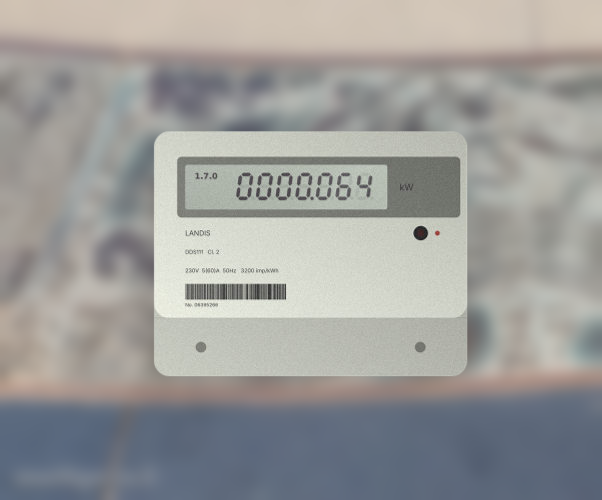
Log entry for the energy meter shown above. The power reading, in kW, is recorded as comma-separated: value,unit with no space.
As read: 0.064,kW
